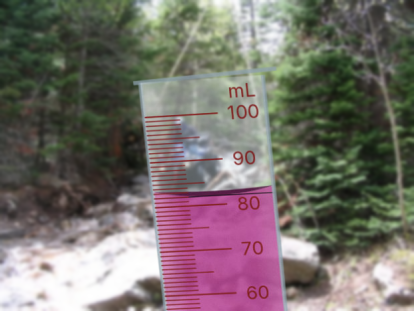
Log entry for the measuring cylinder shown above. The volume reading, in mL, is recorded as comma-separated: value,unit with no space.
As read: 82,mL
